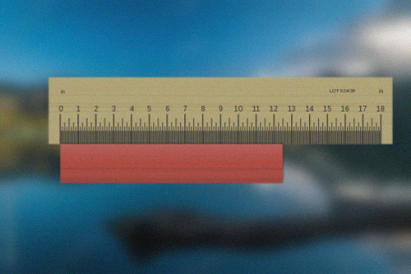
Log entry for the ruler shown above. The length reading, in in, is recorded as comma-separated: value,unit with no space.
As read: 12.5,in
